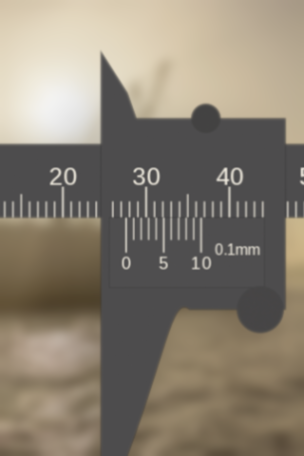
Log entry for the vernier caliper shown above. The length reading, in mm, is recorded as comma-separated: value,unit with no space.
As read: 27.6,mm
